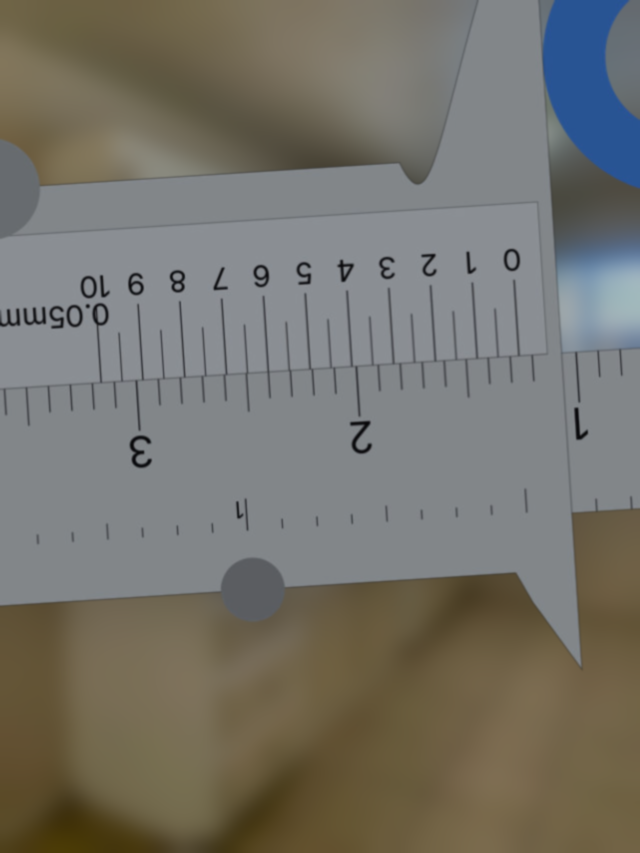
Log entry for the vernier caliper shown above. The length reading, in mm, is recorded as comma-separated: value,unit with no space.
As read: 12.6,mm
